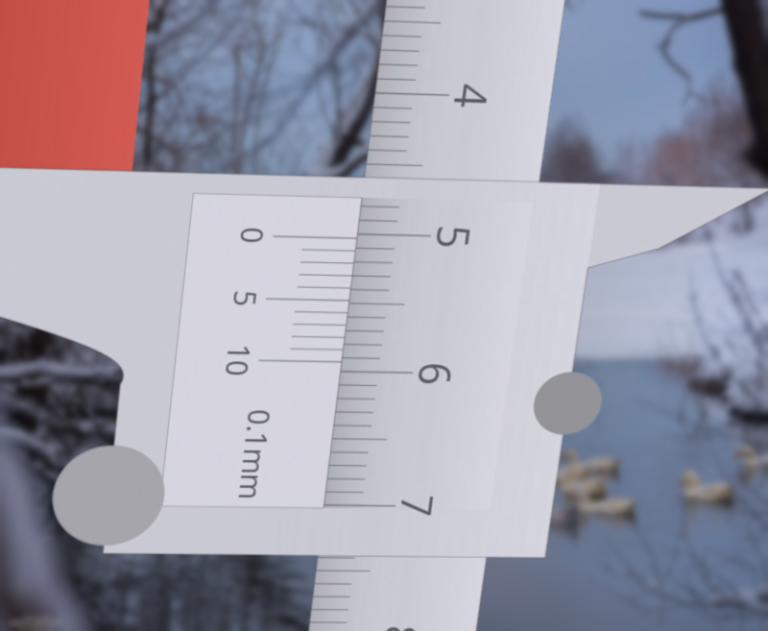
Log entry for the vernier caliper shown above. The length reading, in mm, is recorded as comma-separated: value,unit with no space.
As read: 50.3,mm
